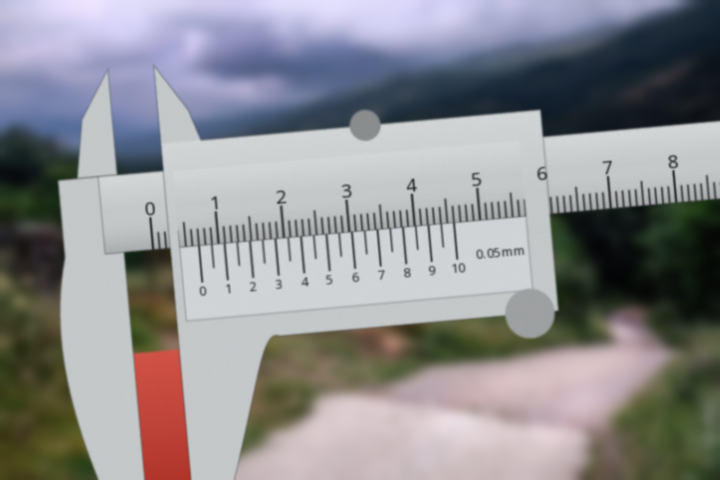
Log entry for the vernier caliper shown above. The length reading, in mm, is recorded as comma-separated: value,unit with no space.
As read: 7.0,mm
